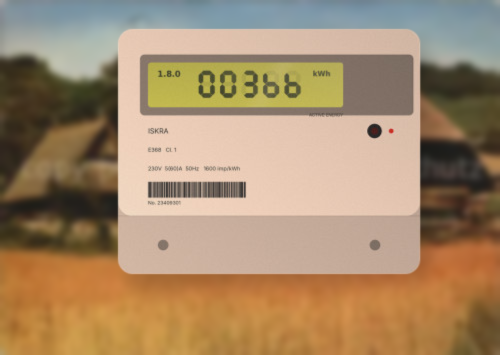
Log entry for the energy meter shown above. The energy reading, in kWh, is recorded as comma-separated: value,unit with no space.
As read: 366,kWh
